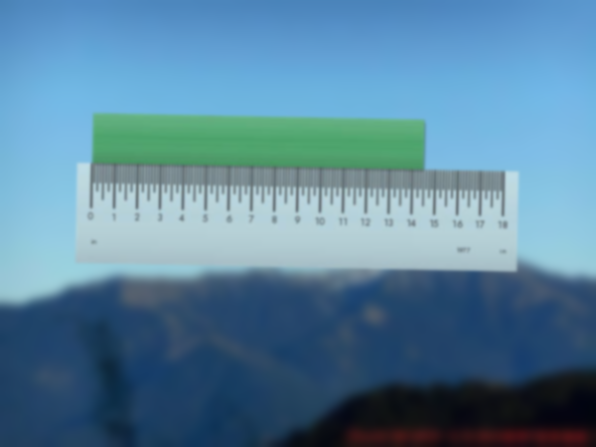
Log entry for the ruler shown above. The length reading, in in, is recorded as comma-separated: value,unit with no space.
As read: 14.5,in
